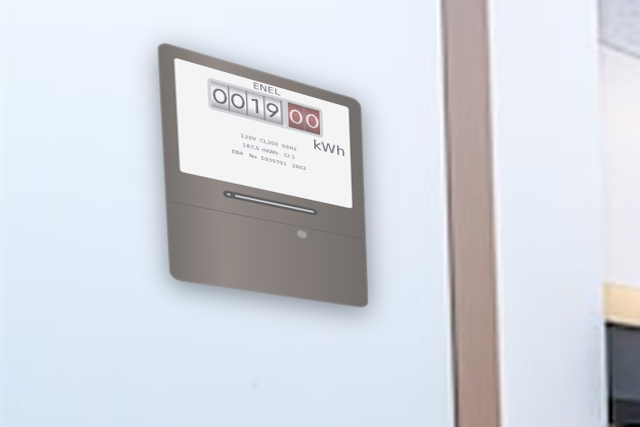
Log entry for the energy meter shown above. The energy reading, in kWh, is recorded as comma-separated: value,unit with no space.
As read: 19.00,kWh
